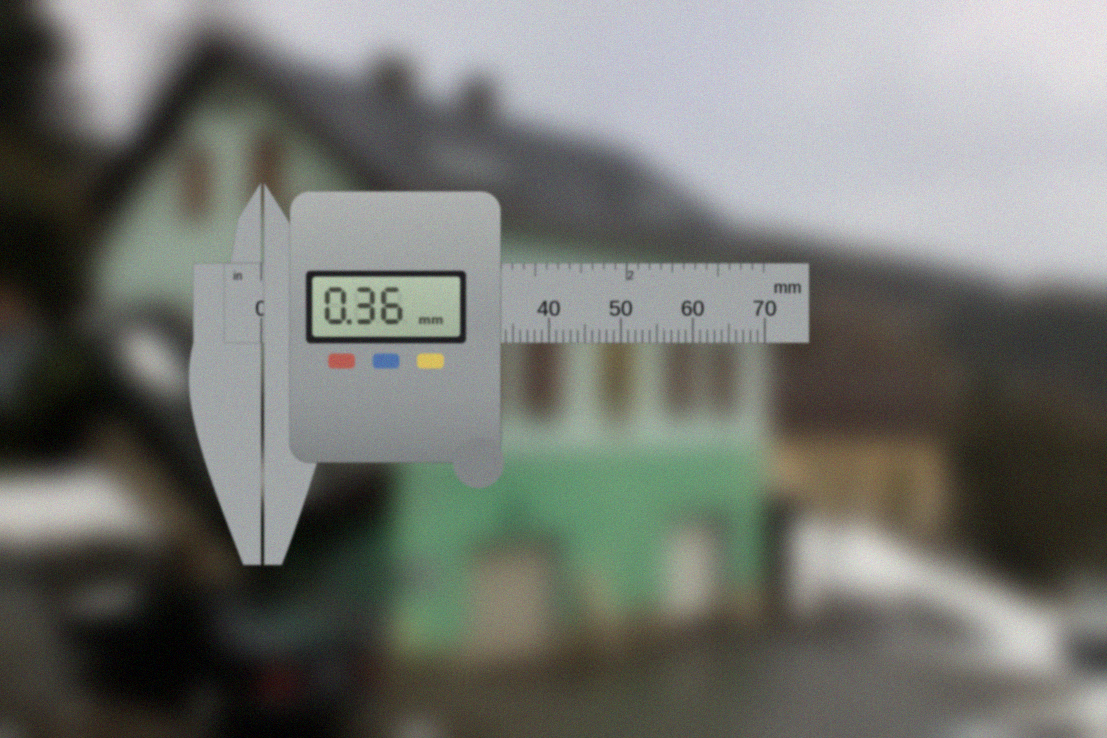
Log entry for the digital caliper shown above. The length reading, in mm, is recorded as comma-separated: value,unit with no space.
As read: 0.36,mm
